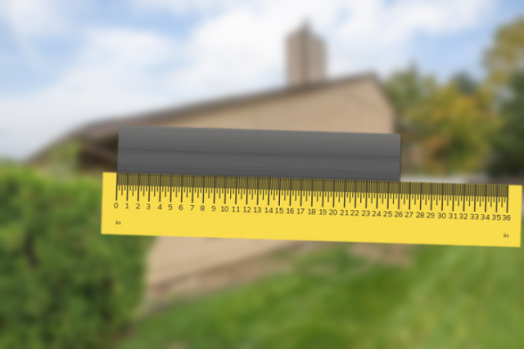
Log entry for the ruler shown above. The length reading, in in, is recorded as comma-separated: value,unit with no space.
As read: 26,in
